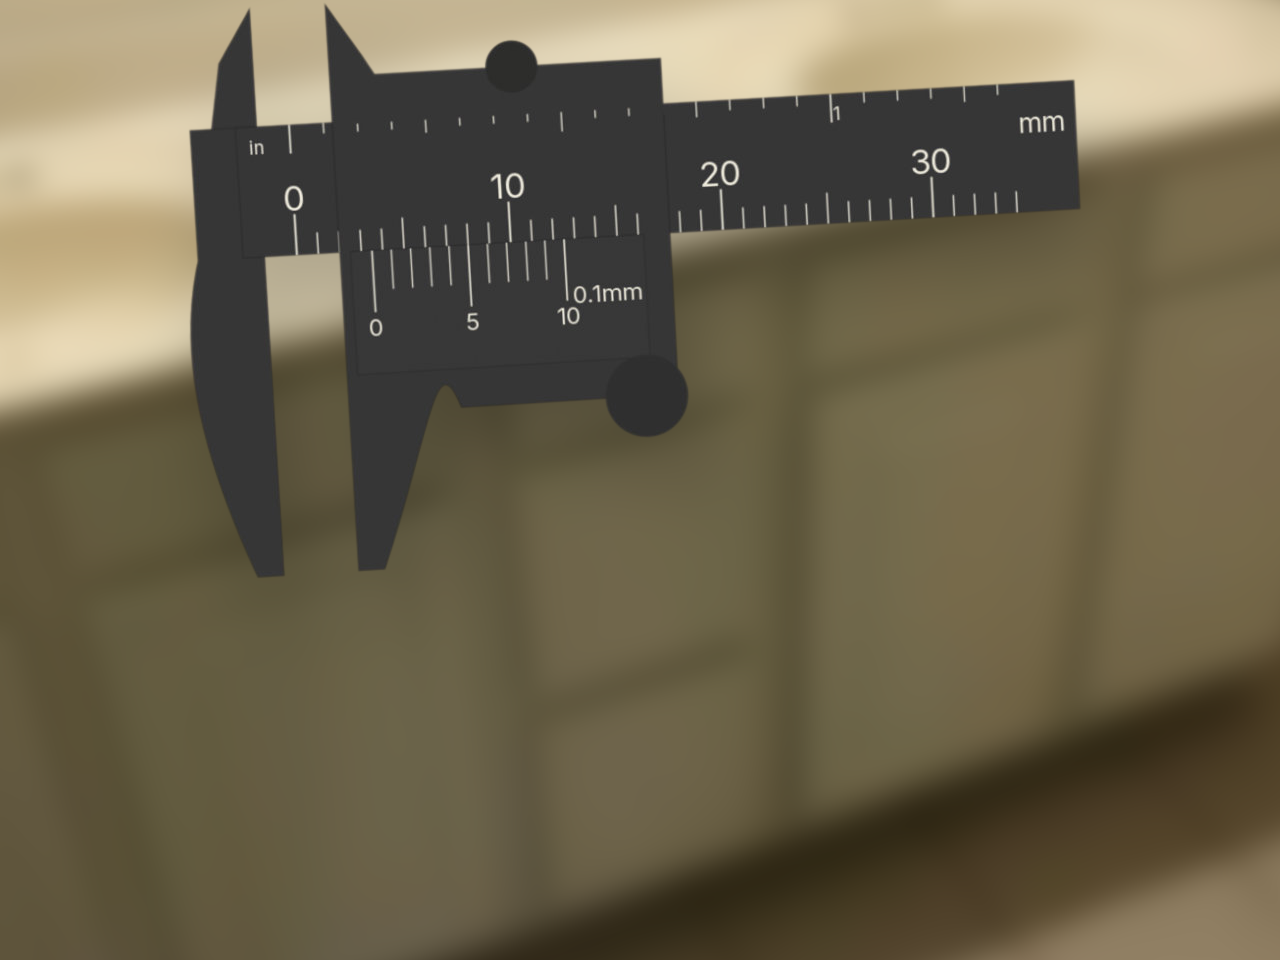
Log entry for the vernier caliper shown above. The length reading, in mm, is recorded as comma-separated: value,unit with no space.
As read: 3.5,mm
